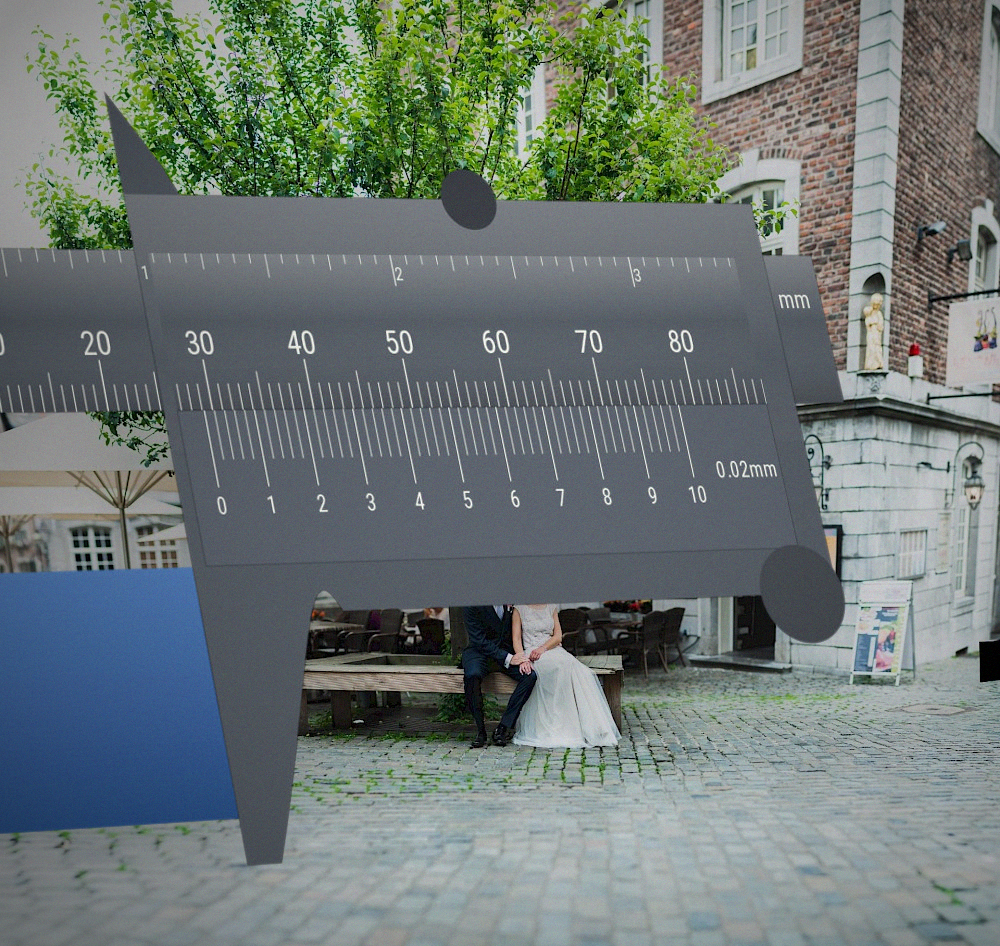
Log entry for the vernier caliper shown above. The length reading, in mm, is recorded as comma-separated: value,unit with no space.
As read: 29.2,mm
